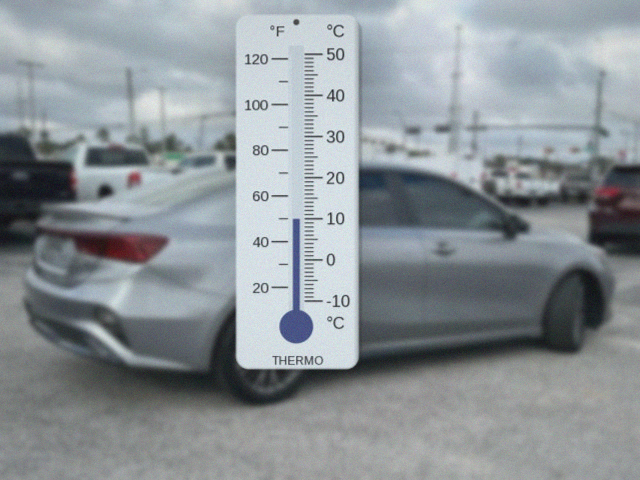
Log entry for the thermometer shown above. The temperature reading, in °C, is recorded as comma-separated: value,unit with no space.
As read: 10,°C
